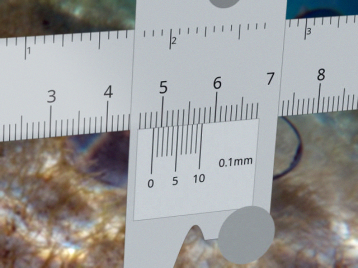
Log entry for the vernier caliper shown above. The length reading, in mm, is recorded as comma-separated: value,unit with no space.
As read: 48.6,mm
